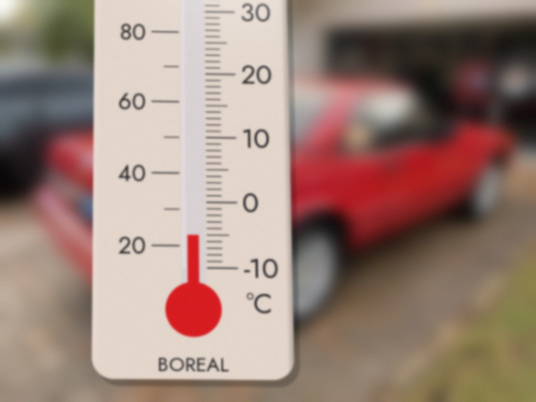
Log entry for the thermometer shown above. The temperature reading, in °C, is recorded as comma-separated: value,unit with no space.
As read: -5,°C
